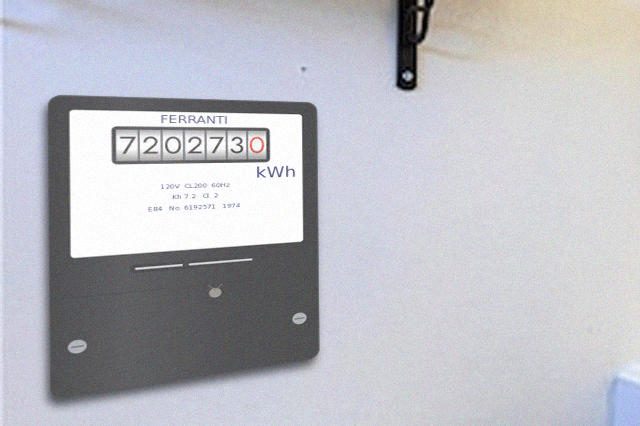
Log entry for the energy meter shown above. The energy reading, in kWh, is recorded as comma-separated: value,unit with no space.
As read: 720273.0,kWh
